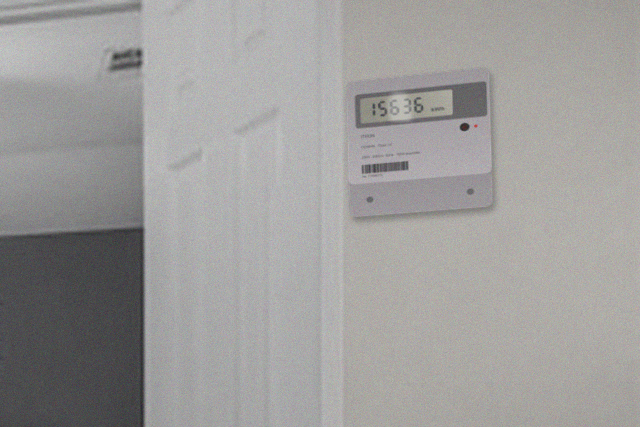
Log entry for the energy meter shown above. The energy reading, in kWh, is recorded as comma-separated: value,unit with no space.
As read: 15636,kWh
